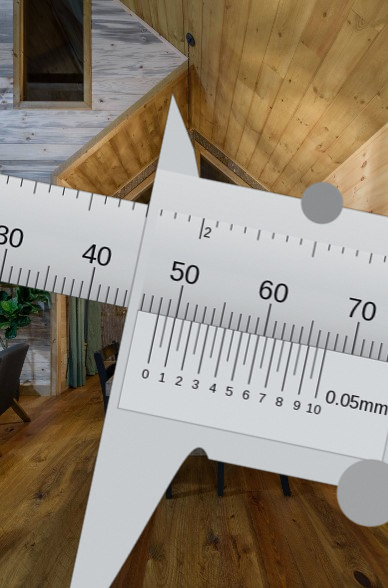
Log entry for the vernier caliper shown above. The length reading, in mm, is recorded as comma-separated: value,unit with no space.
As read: 48.0,mm
